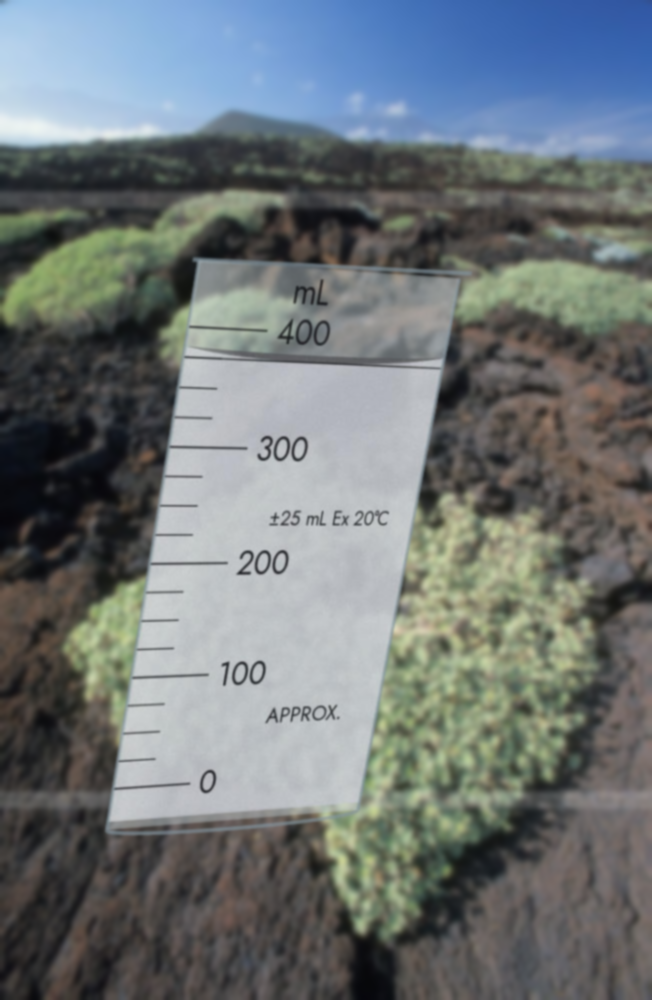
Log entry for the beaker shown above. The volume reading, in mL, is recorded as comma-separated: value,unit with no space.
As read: 375,mL
